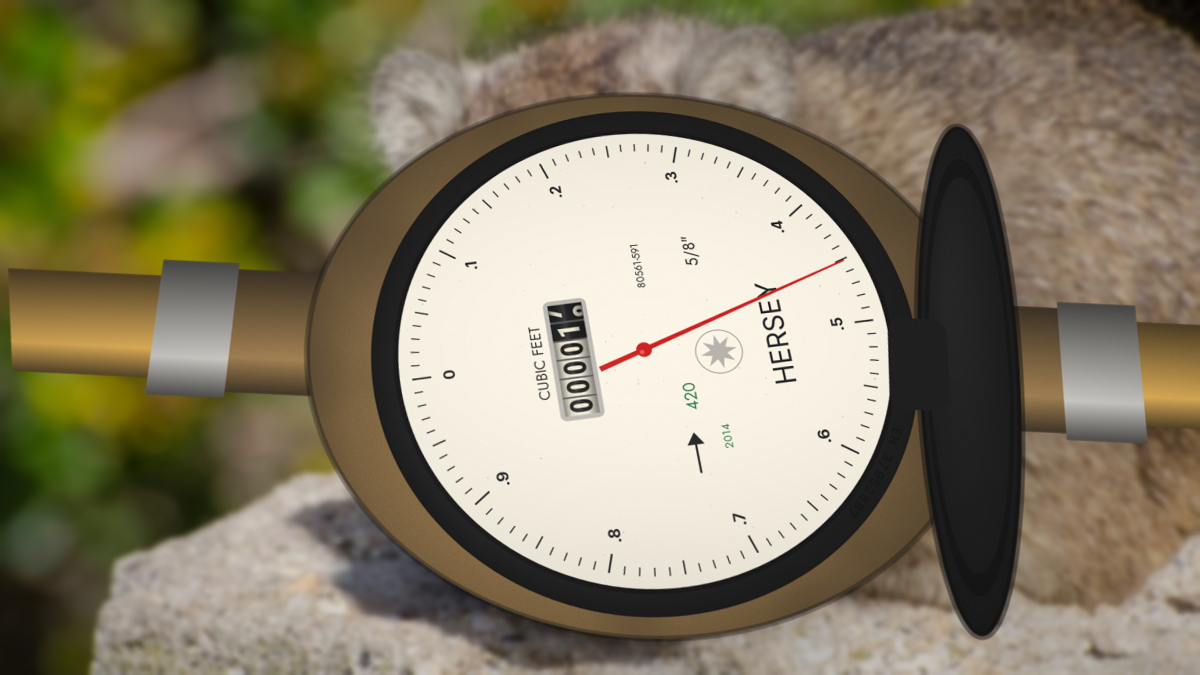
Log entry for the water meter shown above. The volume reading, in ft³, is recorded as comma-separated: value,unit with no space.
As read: 17.45,ft³
